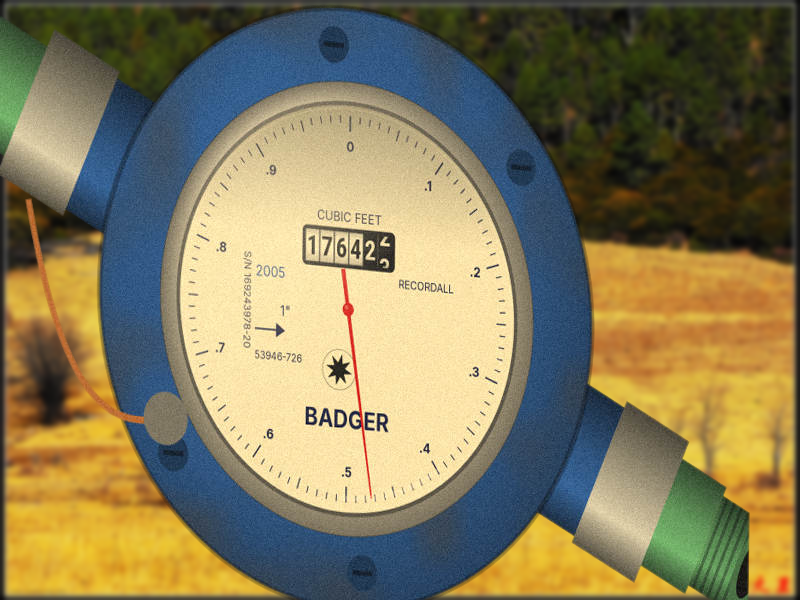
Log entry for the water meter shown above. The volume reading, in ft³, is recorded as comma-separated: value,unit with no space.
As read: 176422.47,ft³
